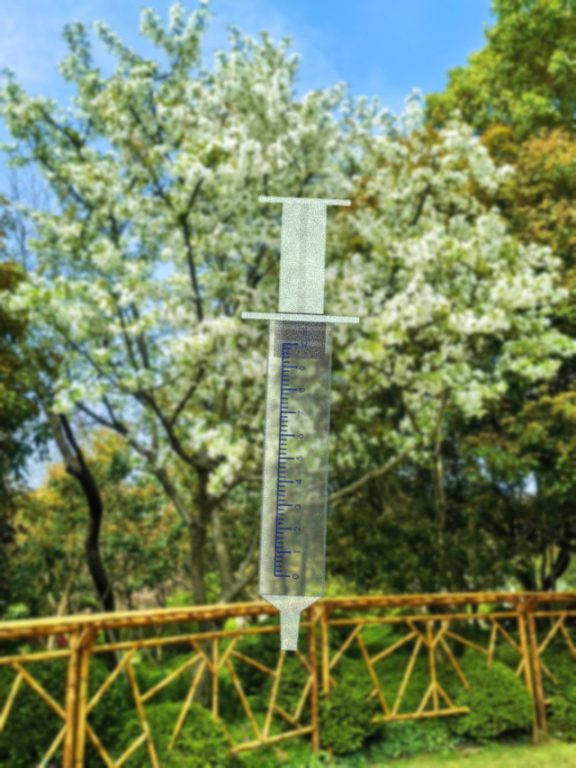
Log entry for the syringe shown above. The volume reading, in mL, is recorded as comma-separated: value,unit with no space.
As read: 9.4,mL
